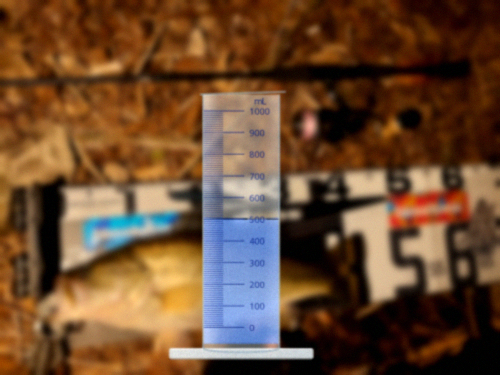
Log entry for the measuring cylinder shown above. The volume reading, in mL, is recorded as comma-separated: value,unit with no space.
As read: 500,mL
